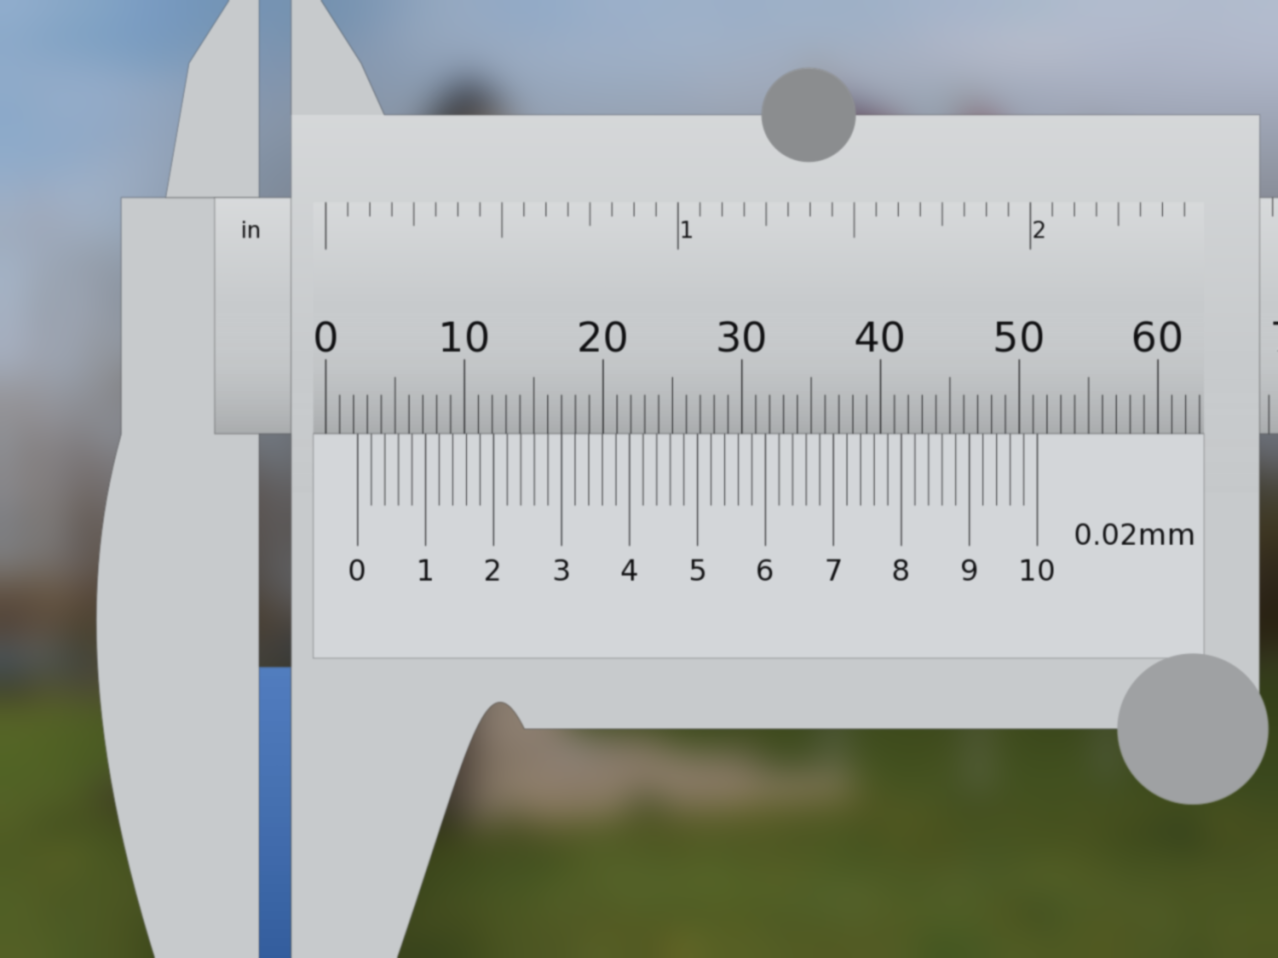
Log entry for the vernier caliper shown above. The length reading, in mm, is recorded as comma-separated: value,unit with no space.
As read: 2.3,mm
